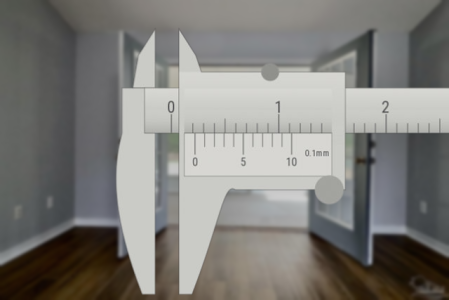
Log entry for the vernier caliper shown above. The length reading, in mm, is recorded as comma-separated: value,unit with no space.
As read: 2.2,mm
